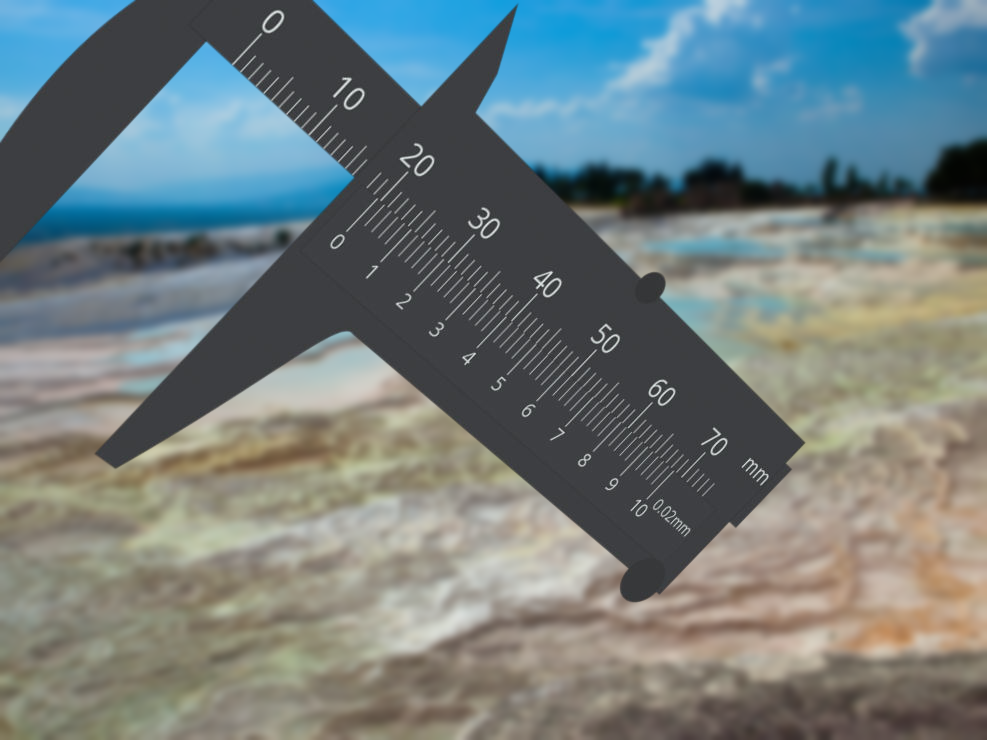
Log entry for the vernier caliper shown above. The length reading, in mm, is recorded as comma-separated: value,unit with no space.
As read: 19.6,mm
